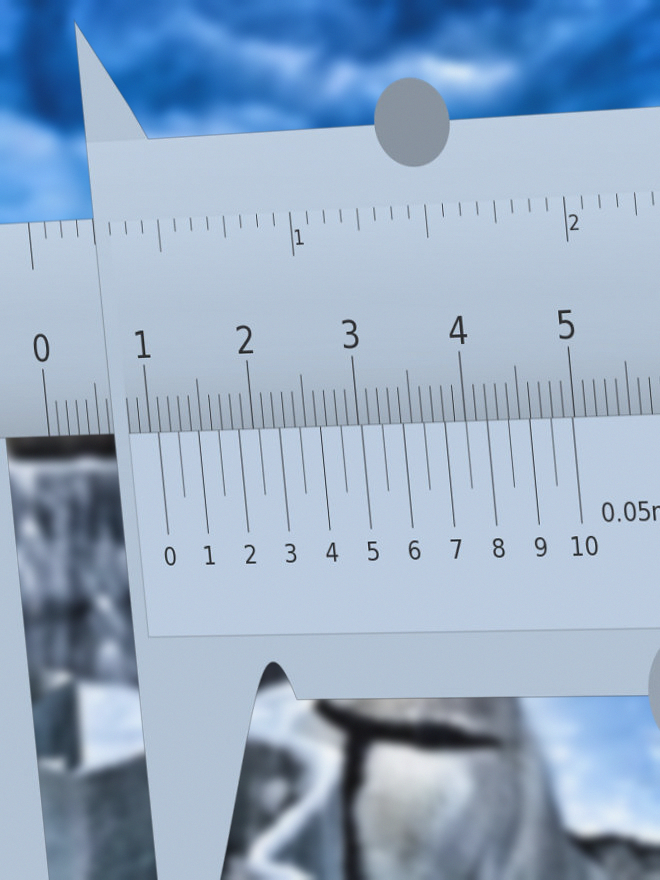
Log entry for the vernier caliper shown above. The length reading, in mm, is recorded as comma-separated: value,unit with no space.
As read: 10.8,mm
